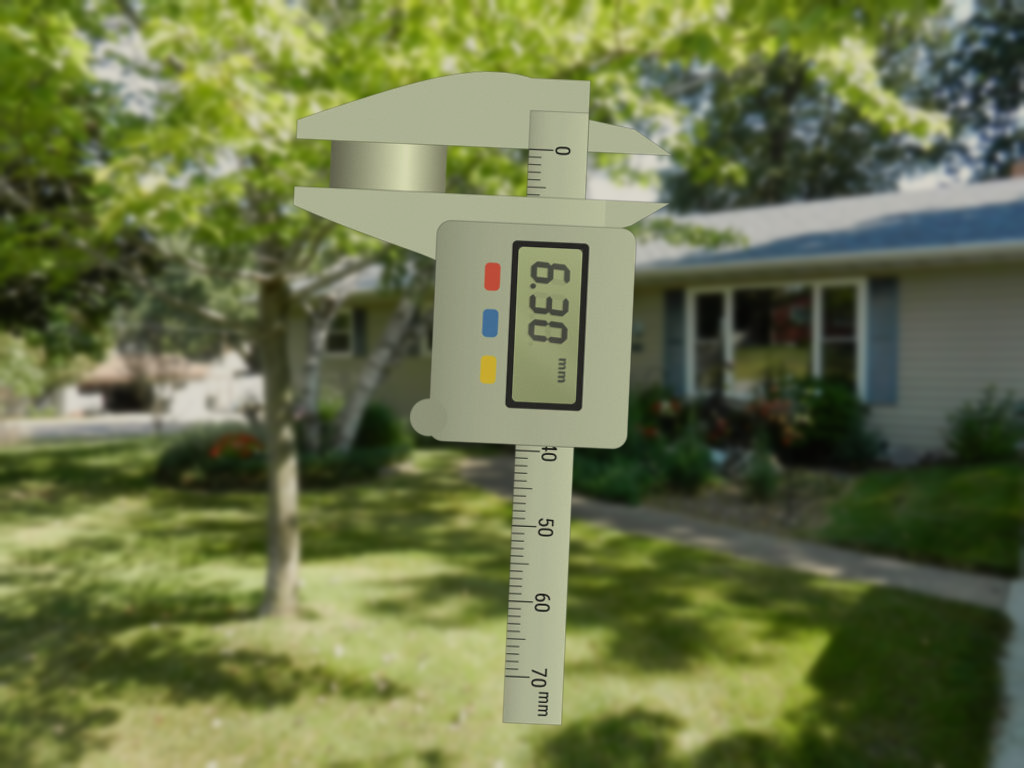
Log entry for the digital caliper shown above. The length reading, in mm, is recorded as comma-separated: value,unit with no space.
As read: 6.30,mm
